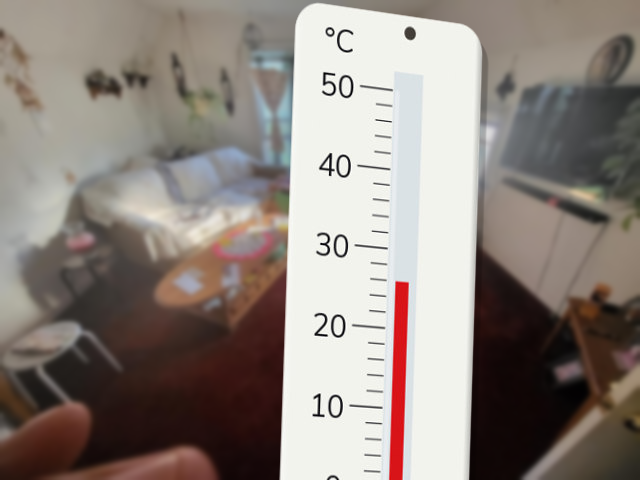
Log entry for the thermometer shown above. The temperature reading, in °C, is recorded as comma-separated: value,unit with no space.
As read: 26,°C
